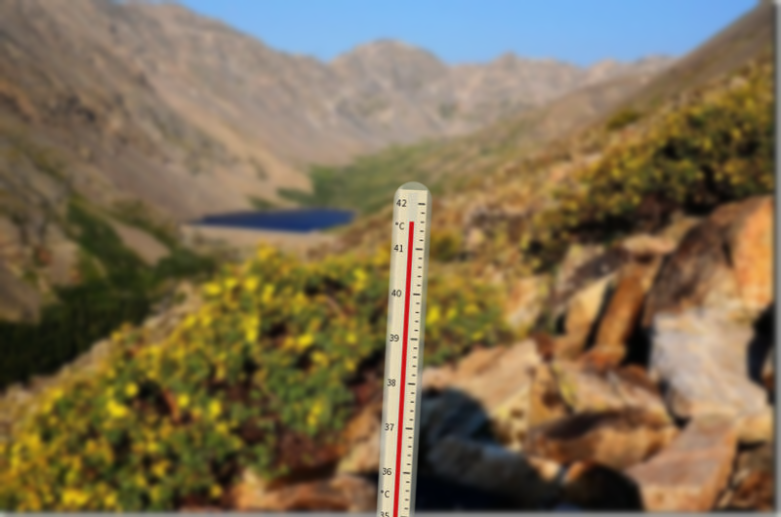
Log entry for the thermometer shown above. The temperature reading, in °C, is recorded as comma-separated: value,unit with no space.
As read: 41.6,°C
